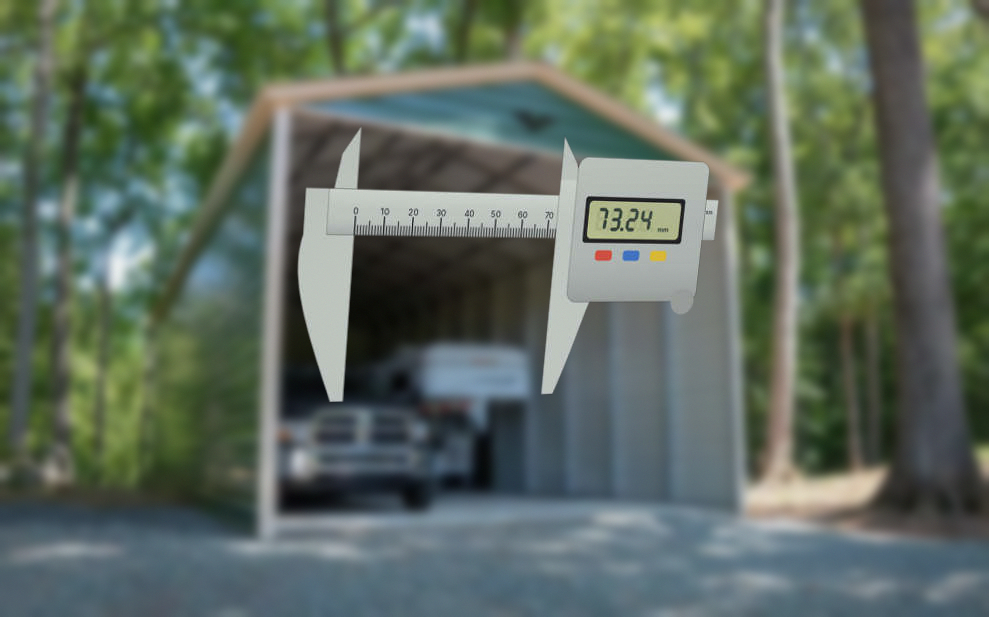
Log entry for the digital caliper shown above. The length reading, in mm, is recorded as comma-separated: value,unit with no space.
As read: 73.24,mm
